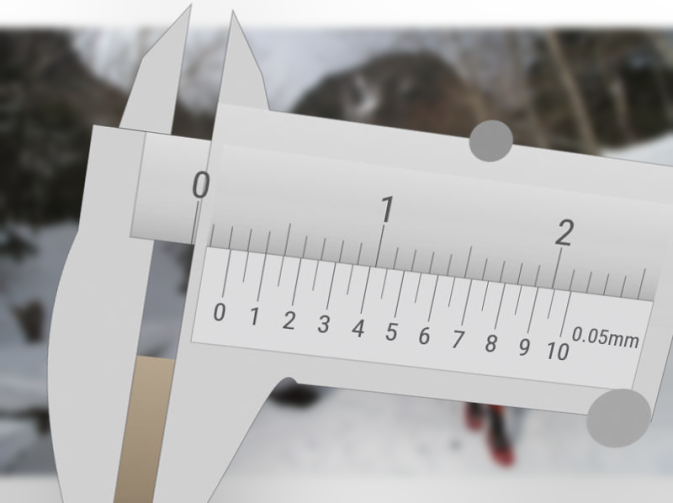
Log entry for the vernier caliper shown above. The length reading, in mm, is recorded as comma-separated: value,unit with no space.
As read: 2.1,mm
